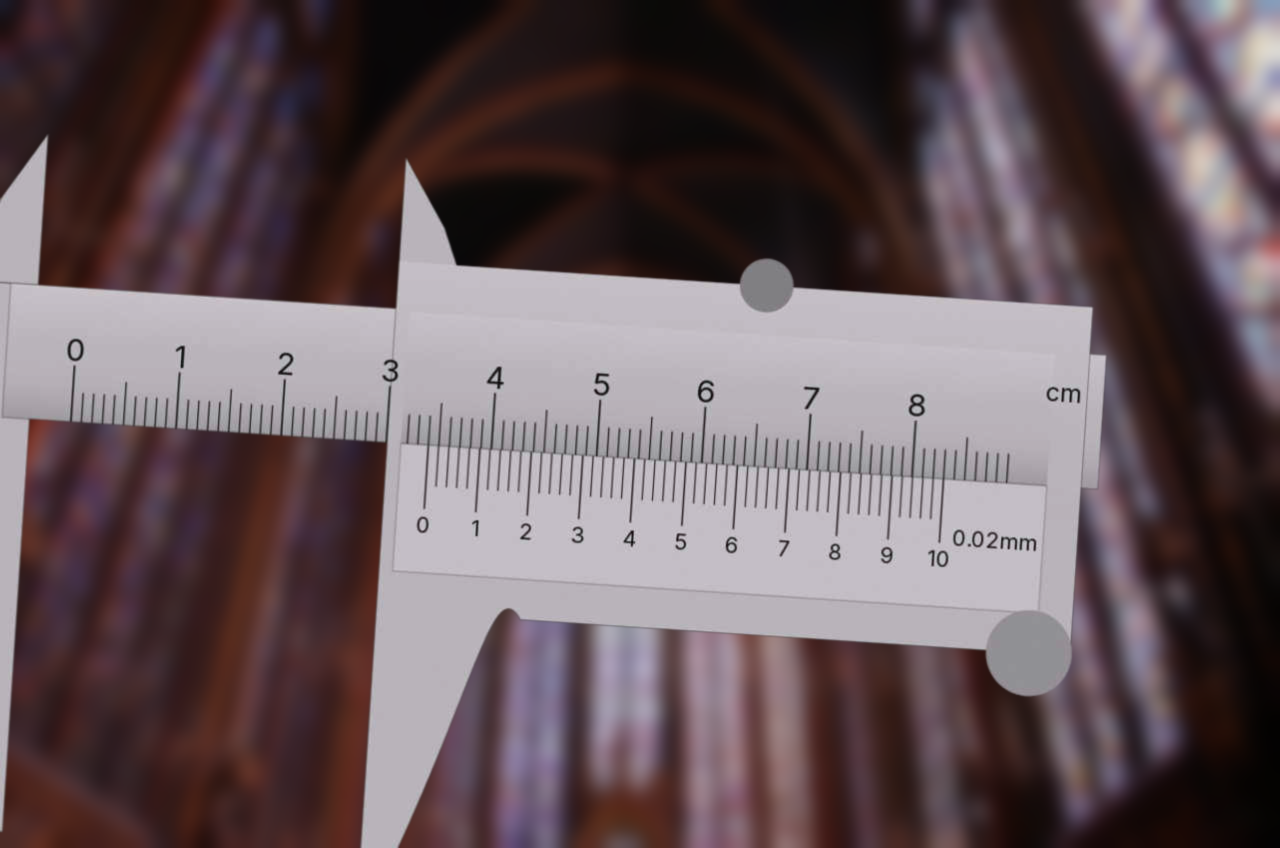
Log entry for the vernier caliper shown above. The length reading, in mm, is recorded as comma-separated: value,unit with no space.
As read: 34.0,mm
